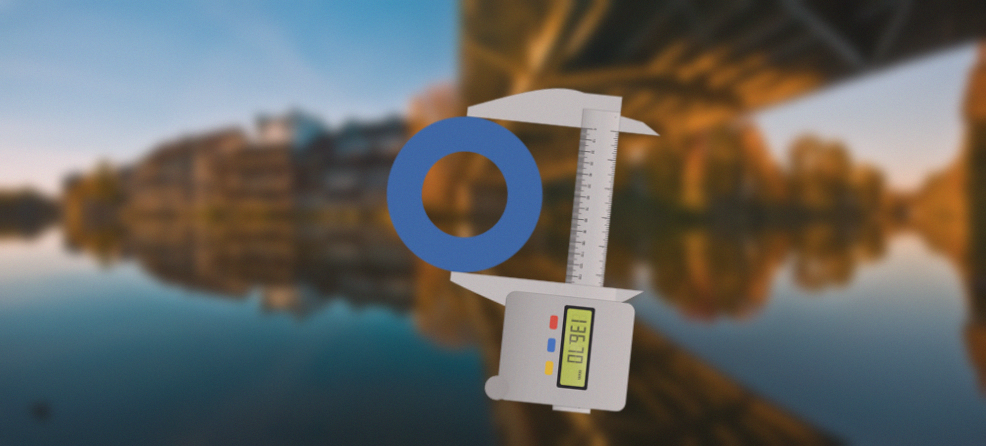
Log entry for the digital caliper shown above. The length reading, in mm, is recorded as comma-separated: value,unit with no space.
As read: 136.70,mm
